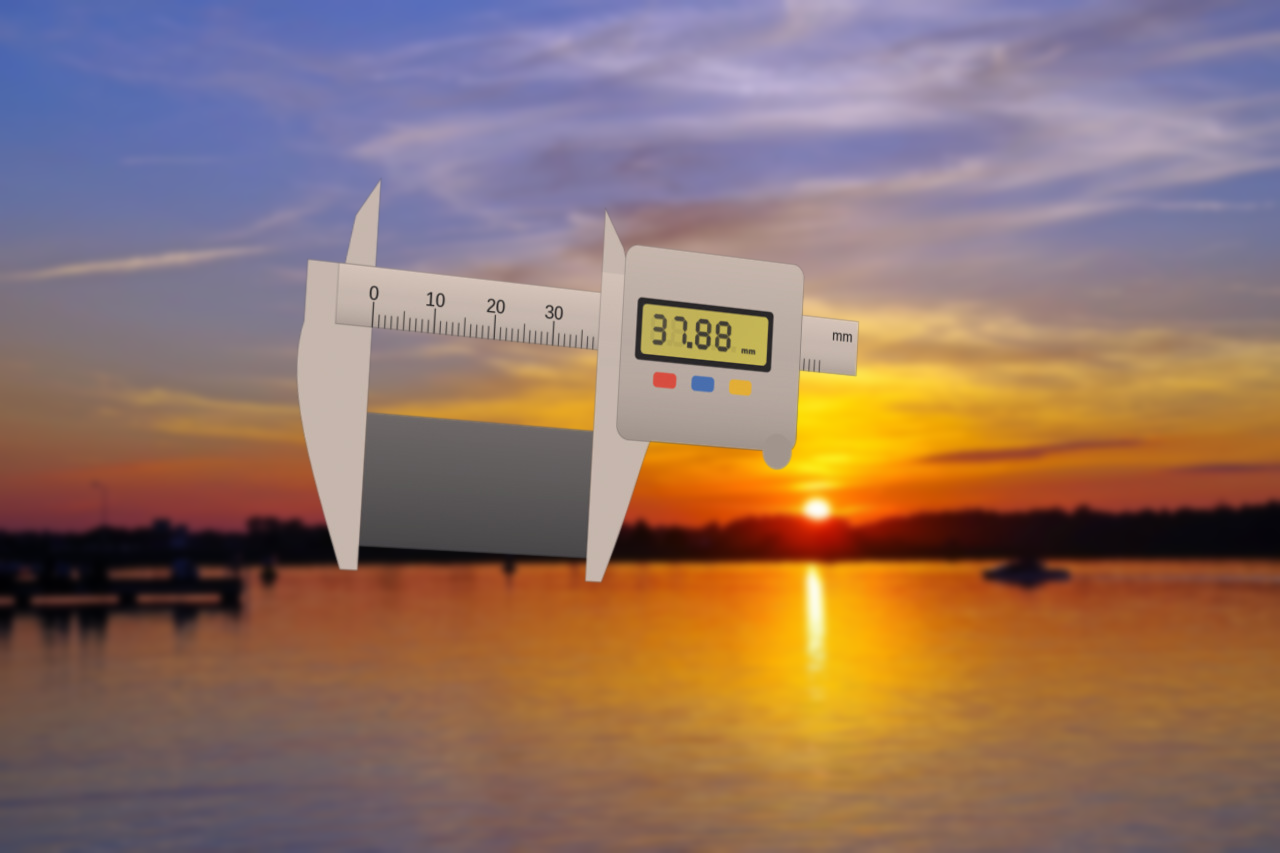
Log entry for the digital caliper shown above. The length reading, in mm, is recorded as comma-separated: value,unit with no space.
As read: 37.88,mm
